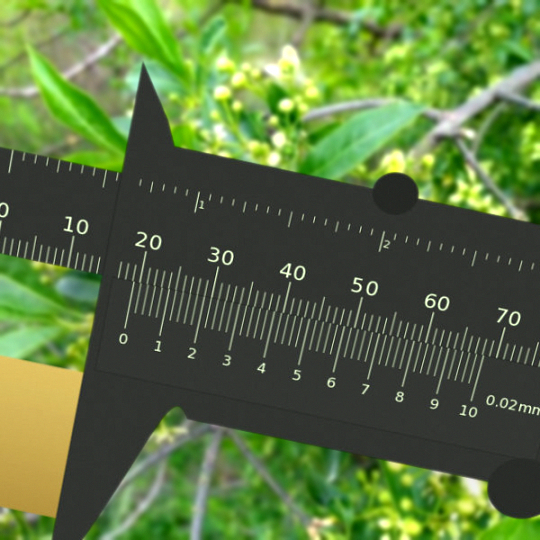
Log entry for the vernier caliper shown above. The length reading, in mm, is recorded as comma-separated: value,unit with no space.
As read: 19.2,mm
